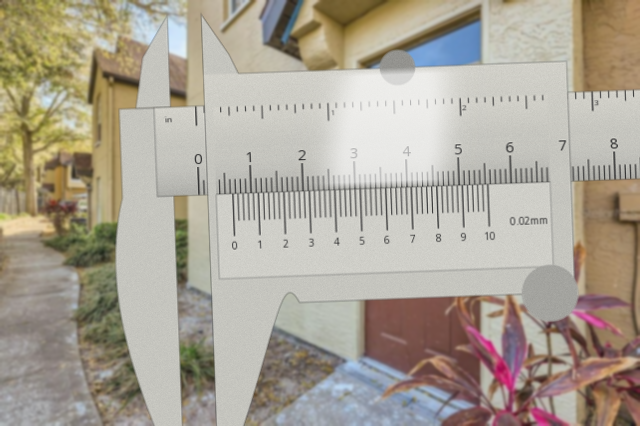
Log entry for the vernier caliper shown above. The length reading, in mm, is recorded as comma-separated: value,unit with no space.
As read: 6.5,mm
